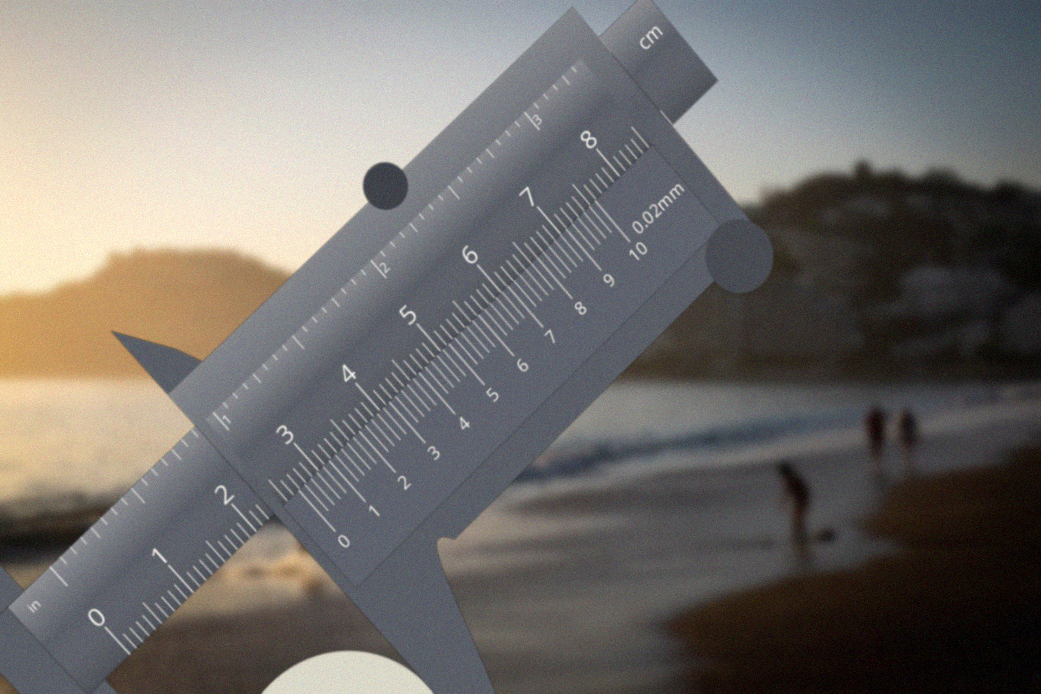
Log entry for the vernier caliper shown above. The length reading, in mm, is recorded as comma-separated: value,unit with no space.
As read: 26.8,mm
